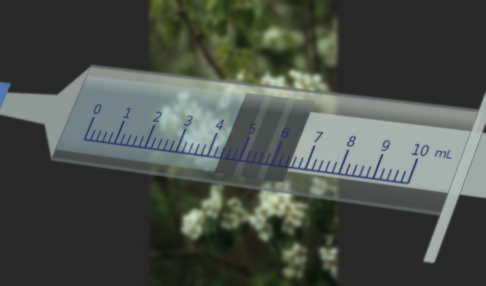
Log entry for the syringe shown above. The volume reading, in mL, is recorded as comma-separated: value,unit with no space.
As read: 4.4,mL
